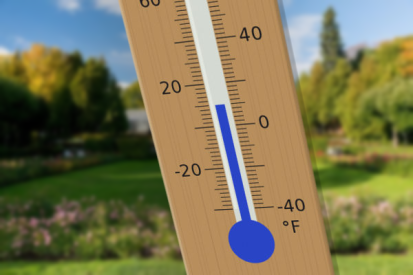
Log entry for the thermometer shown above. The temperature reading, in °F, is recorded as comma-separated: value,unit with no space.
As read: 10,°F
